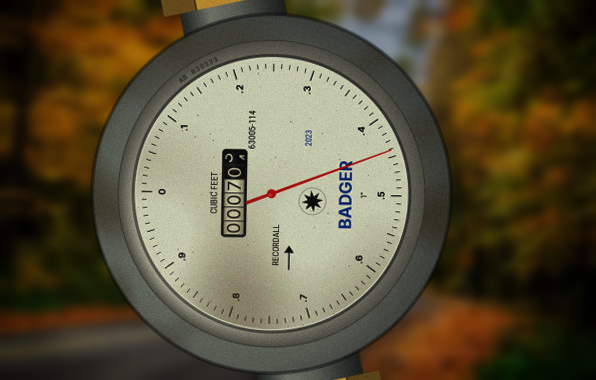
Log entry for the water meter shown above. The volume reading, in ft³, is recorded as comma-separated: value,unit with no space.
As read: 703.44,ft³
